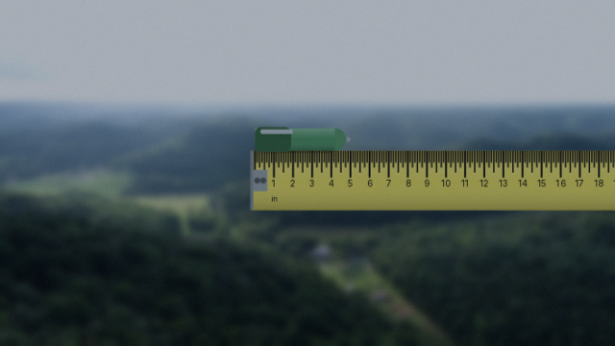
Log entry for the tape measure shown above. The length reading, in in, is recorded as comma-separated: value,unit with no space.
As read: 5,in
